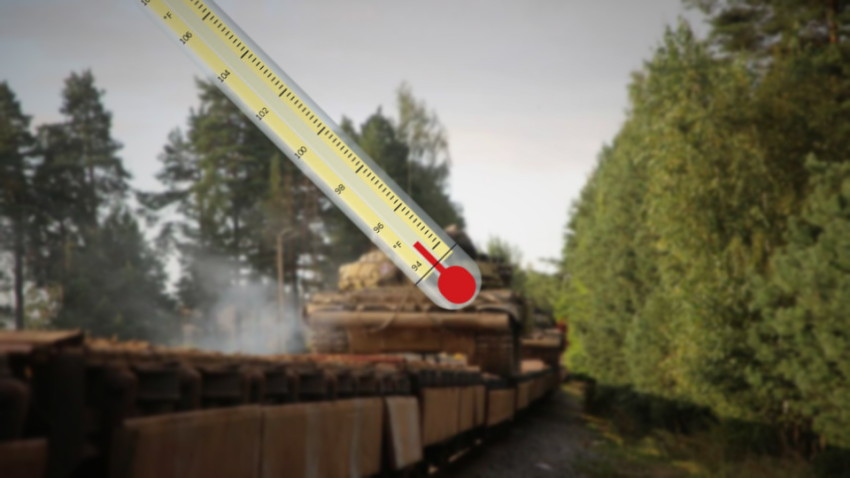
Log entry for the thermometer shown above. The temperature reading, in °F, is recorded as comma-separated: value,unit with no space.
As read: 94.6,°F
